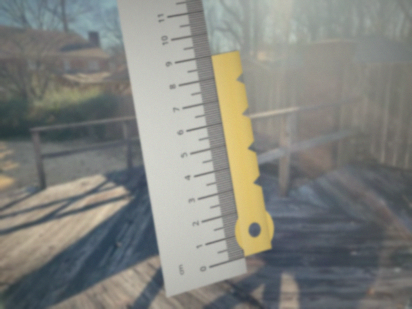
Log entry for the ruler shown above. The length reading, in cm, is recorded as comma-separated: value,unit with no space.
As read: 9,cm
